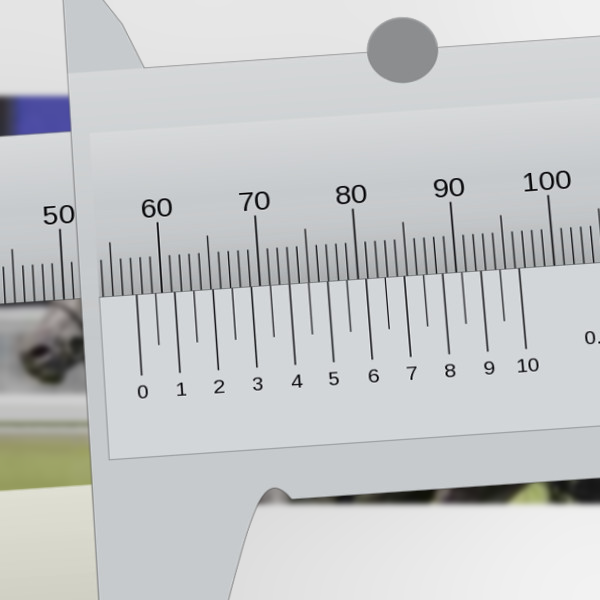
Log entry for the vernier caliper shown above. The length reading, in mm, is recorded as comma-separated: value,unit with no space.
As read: 57.4,mm
